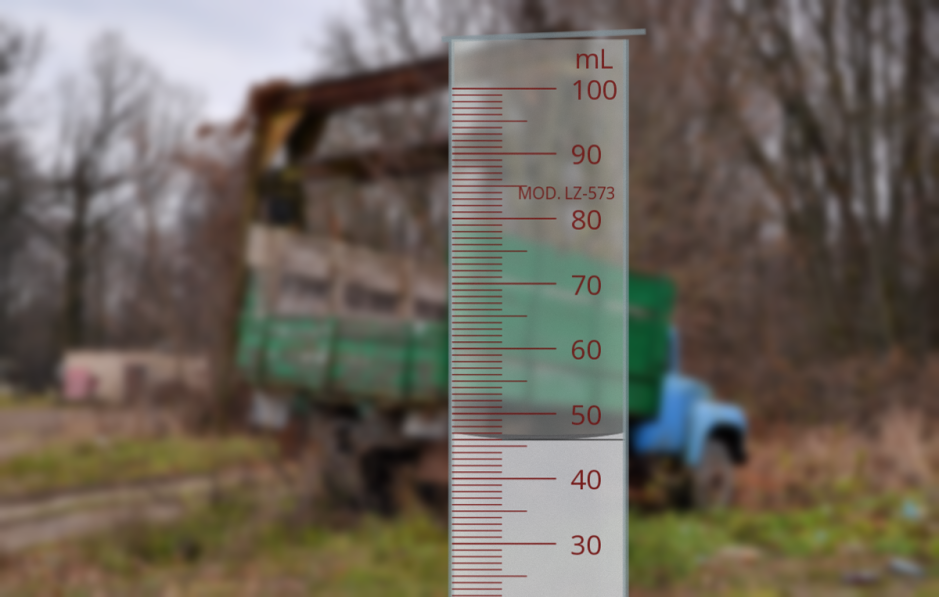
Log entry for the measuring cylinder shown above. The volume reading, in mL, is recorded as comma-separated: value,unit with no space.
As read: 46,mL
